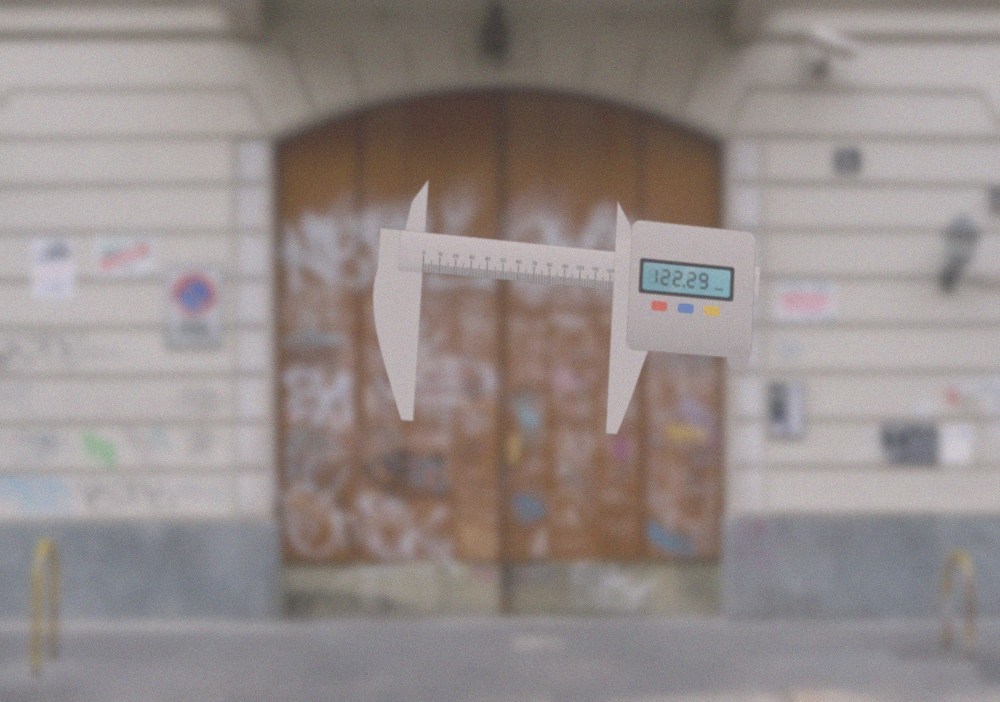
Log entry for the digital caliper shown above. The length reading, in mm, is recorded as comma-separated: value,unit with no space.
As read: 122.29,mm
